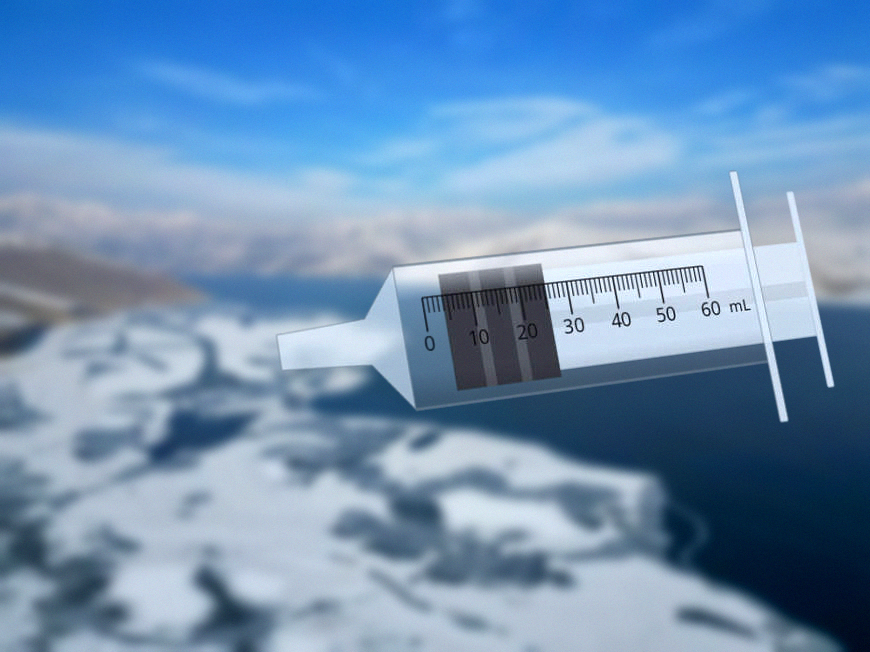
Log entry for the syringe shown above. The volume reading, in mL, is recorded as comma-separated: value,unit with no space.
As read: 4,mL
